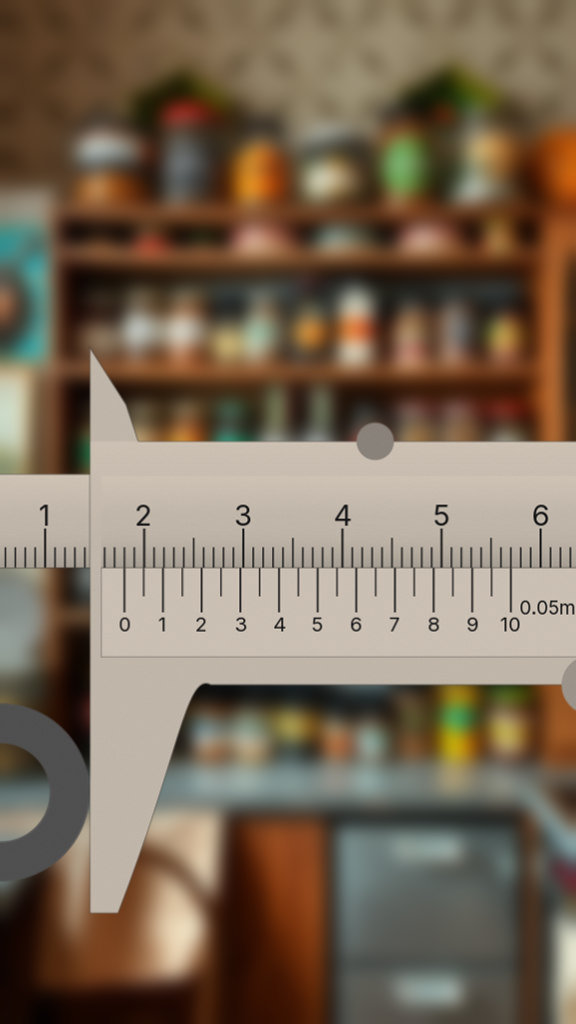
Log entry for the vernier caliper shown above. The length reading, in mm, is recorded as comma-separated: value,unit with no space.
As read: 18.0,mm
